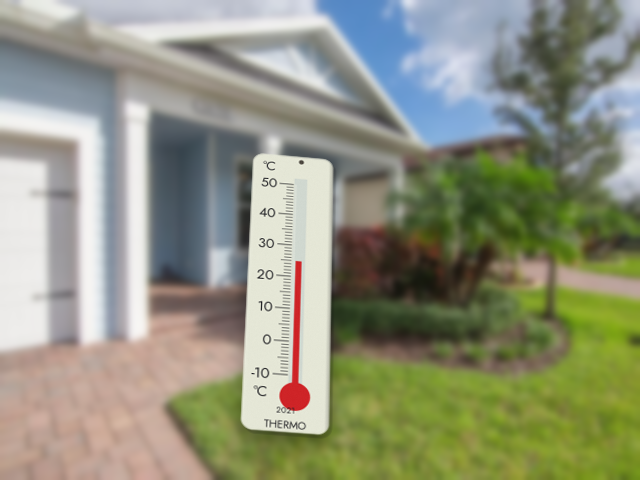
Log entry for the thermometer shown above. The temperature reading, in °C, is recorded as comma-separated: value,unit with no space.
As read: 25,°C
